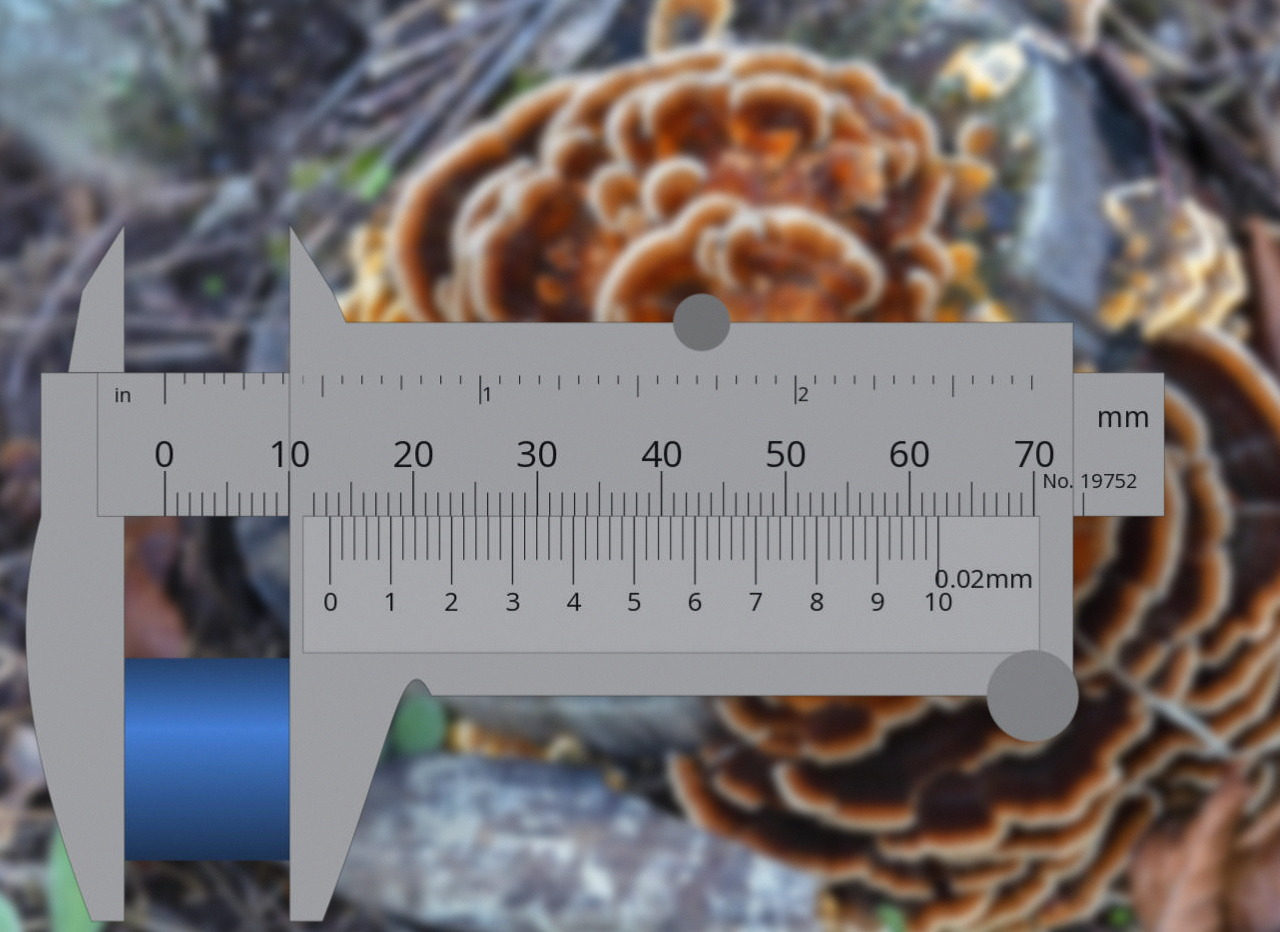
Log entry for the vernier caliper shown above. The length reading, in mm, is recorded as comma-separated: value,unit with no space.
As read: 13.3,mm
